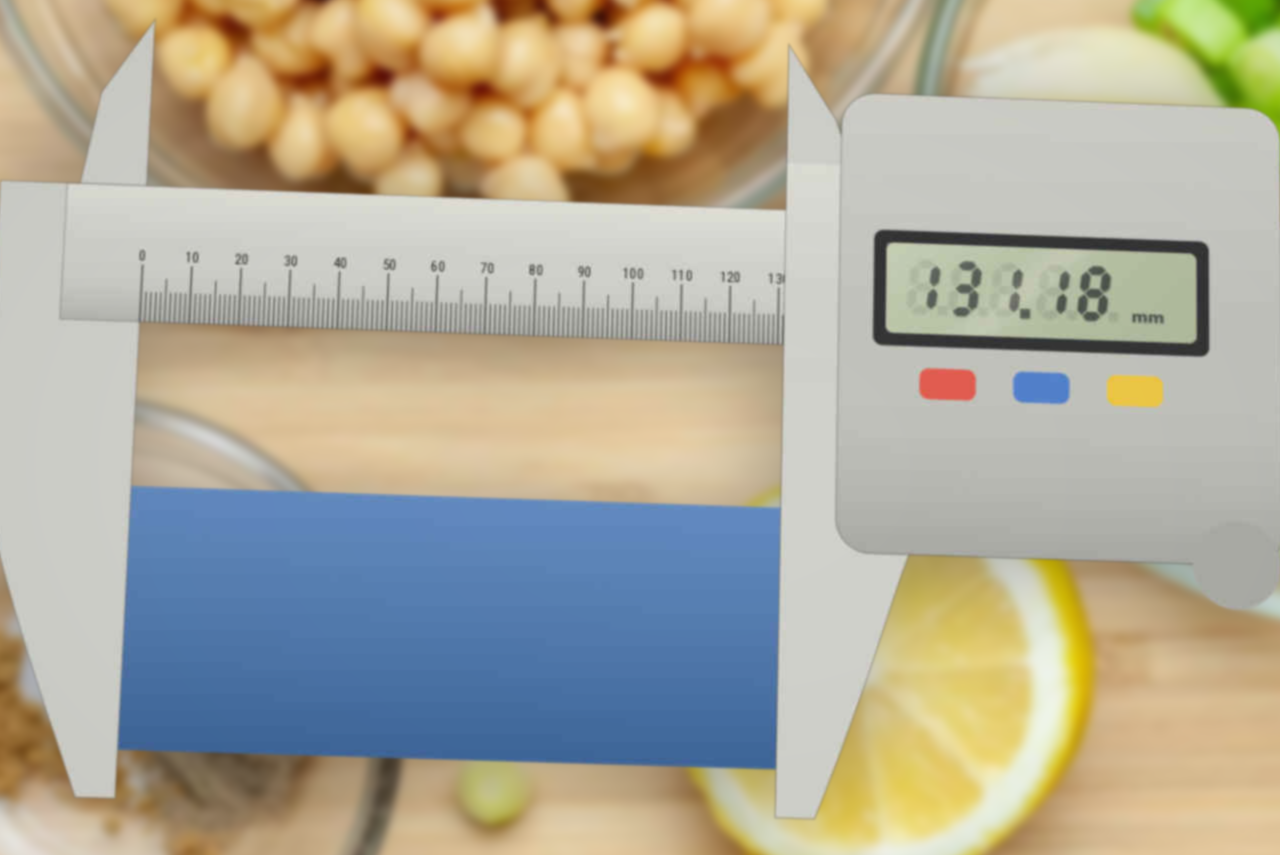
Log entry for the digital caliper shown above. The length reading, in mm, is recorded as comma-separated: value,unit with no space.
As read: 131.18,mm
